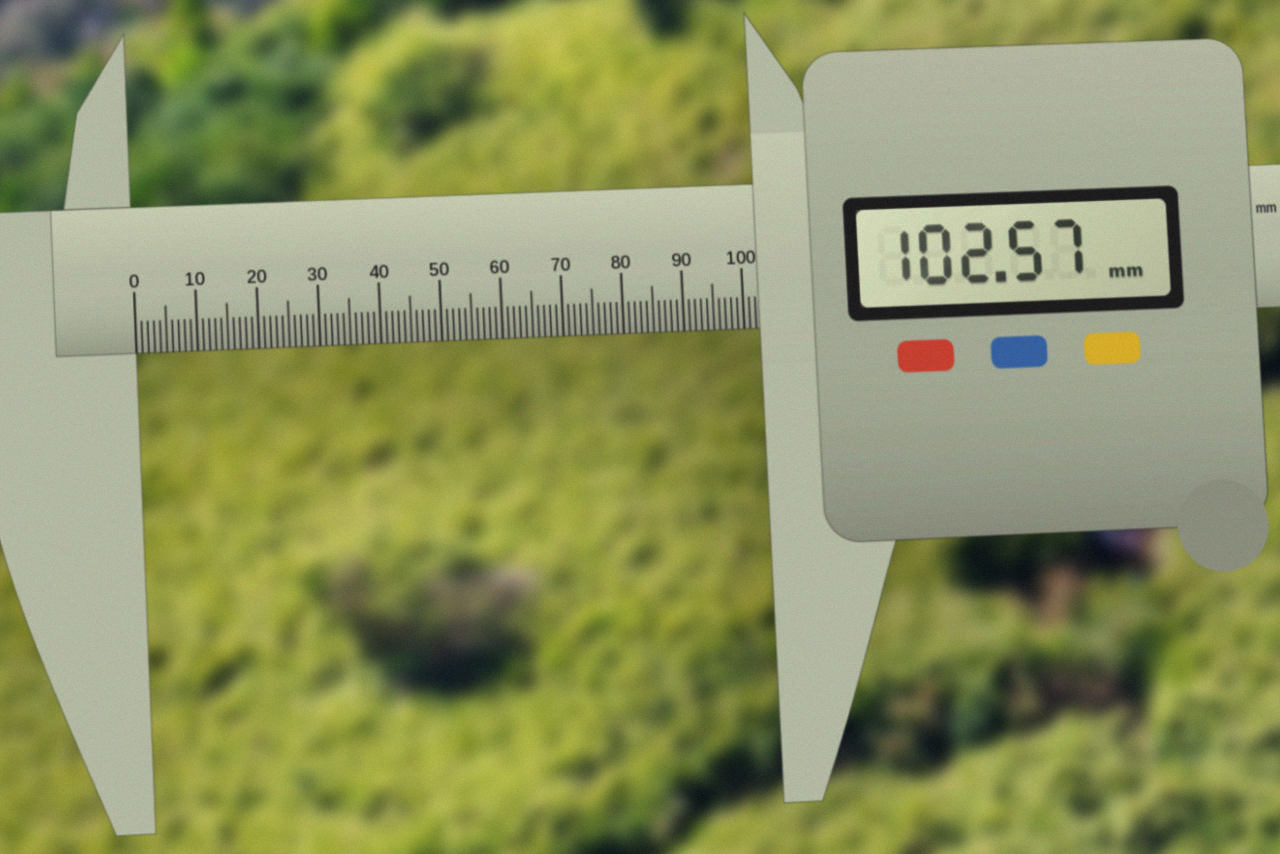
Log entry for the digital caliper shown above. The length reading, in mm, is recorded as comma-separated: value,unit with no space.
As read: 102.57,mm
